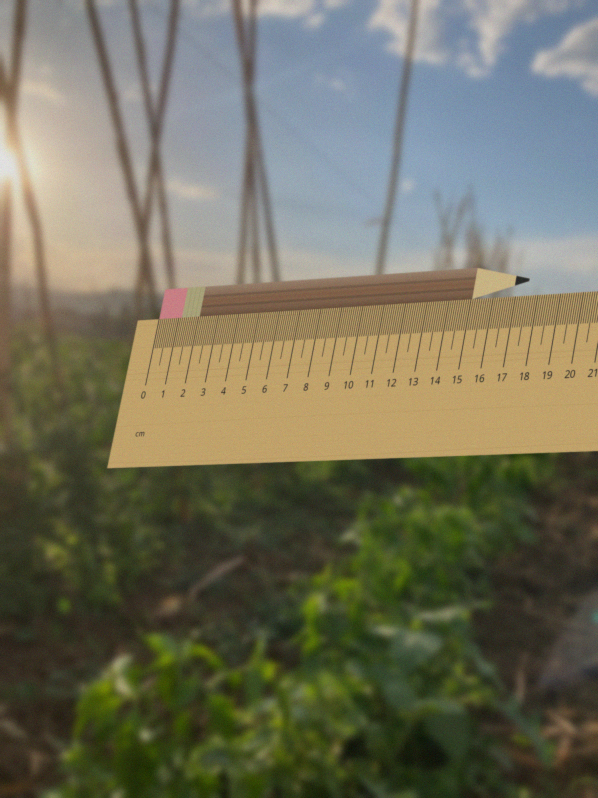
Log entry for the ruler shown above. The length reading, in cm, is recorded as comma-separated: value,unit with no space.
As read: 17.5,cm
